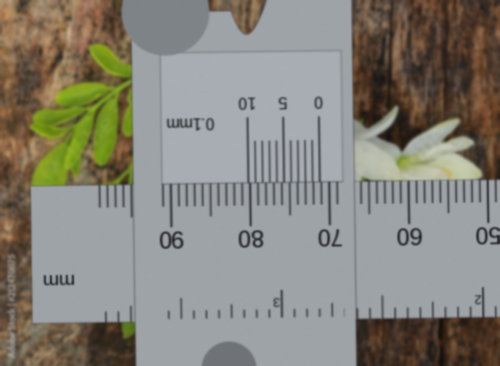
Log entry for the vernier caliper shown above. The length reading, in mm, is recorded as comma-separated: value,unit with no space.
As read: 71.2,mm
